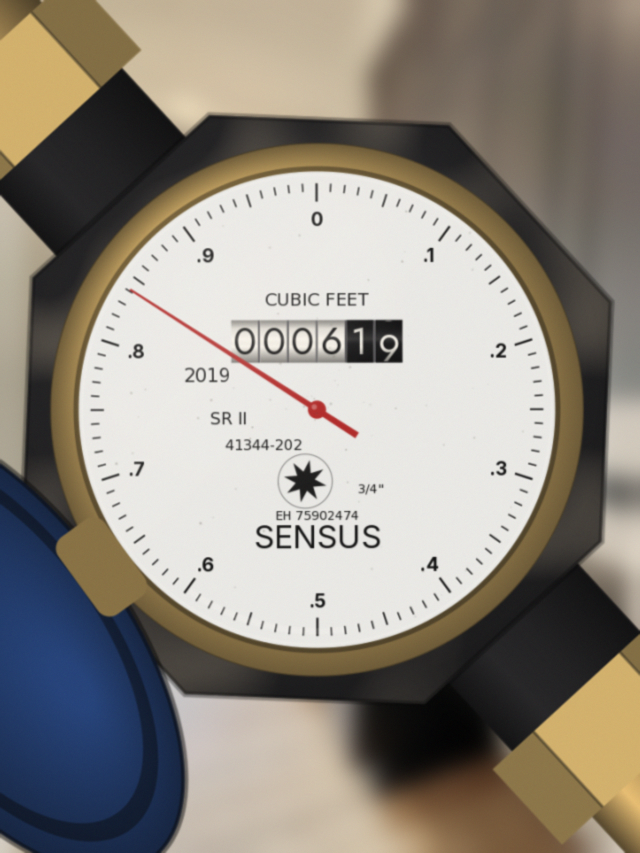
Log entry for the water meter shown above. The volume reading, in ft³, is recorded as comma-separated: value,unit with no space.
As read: 618.84,ft³
